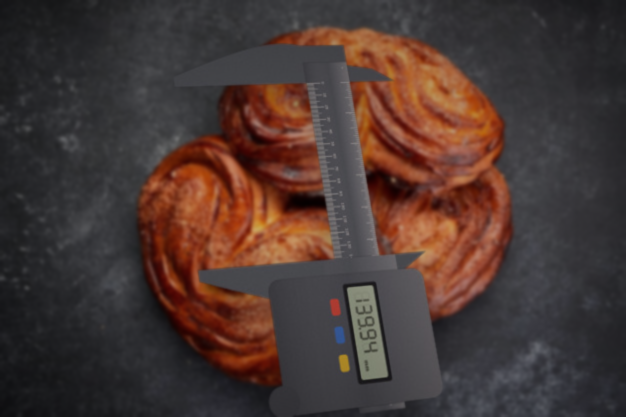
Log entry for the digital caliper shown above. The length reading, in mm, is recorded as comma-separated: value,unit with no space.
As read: 139.94,mm
